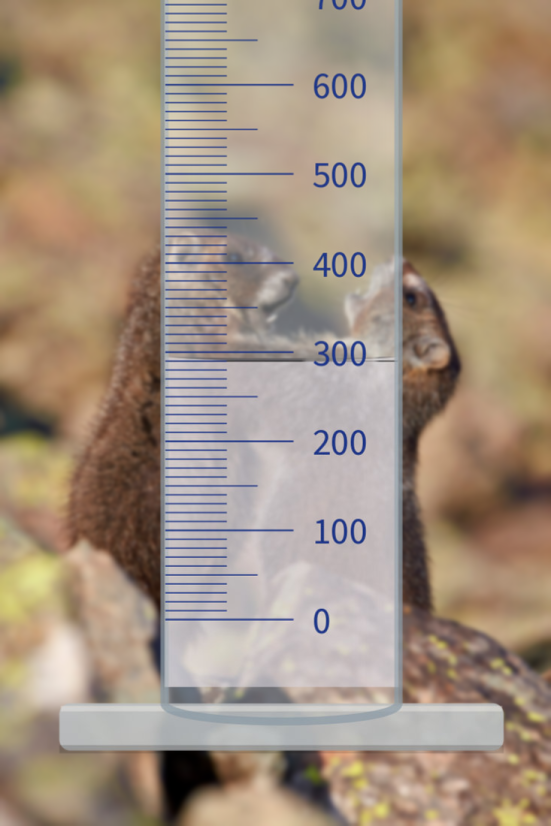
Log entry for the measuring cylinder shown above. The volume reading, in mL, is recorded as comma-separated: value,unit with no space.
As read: 290,mL
